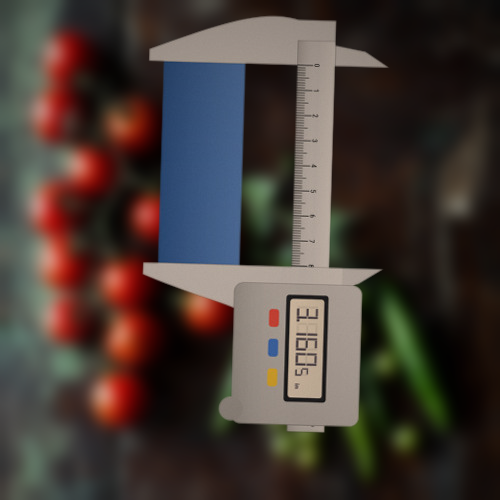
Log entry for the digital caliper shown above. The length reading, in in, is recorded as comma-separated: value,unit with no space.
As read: 3.1605,in
